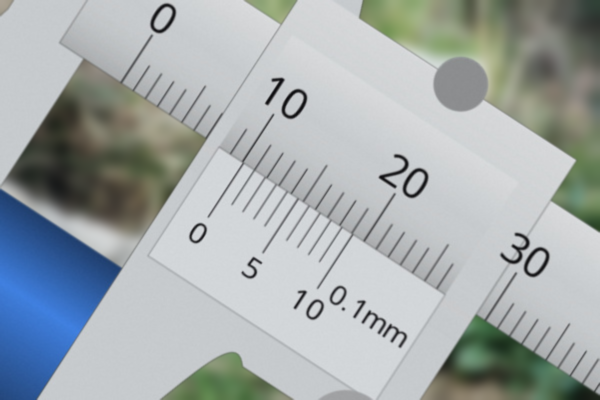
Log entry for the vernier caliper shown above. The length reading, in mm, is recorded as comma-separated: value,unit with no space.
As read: 10.1,mm
